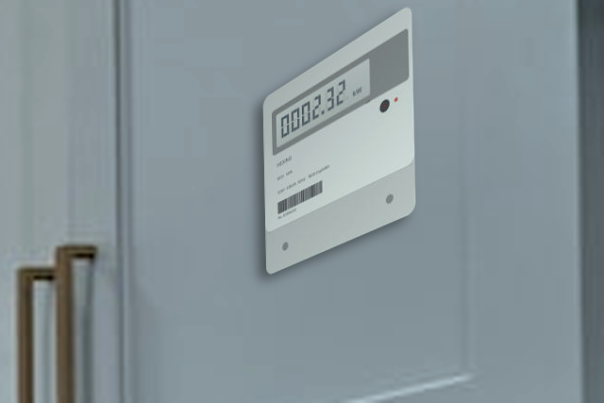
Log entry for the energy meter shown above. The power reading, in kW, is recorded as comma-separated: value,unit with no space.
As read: 2.32,kW
